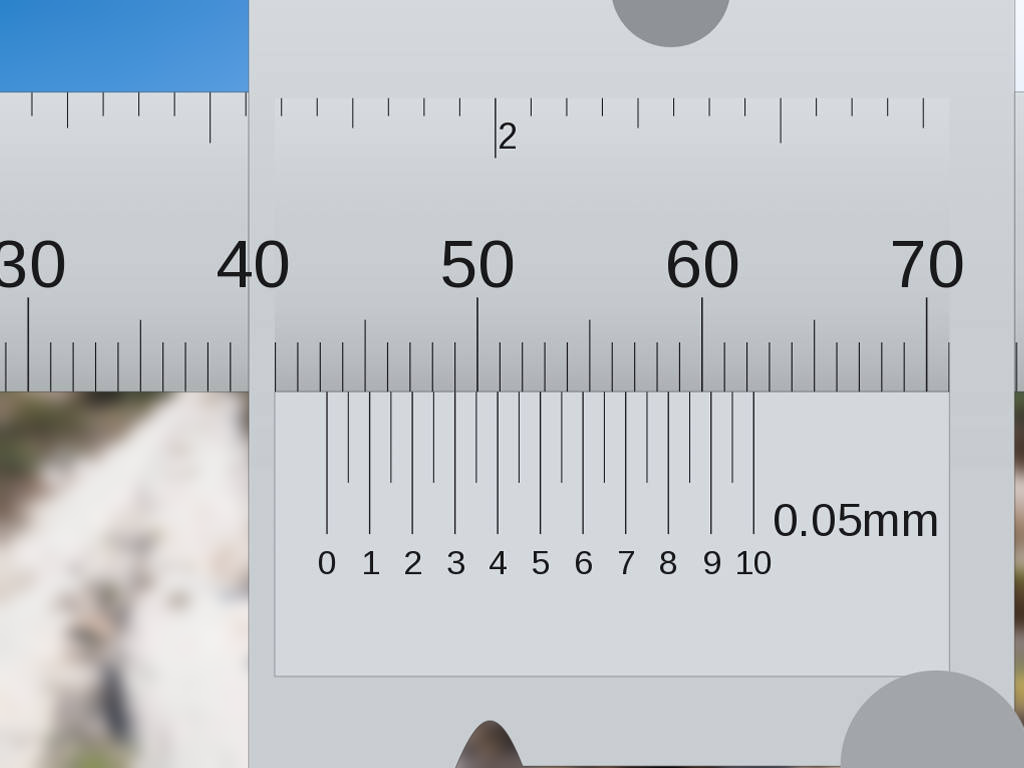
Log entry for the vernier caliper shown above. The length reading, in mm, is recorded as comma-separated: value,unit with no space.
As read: 43.30,mm
